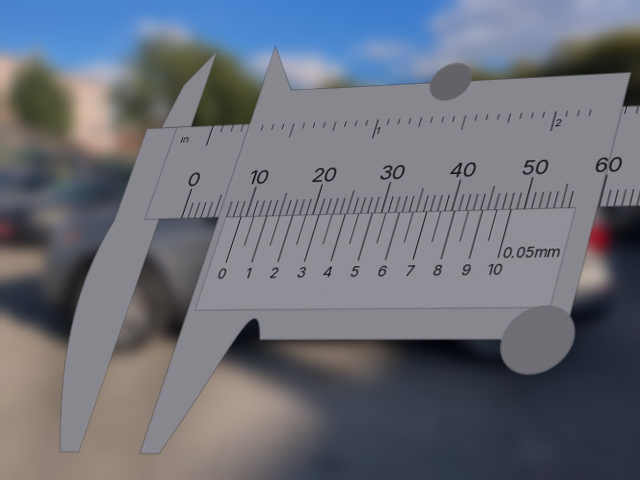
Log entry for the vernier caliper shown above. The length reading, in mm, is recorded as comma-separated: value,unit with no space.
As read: 9.2,mm
